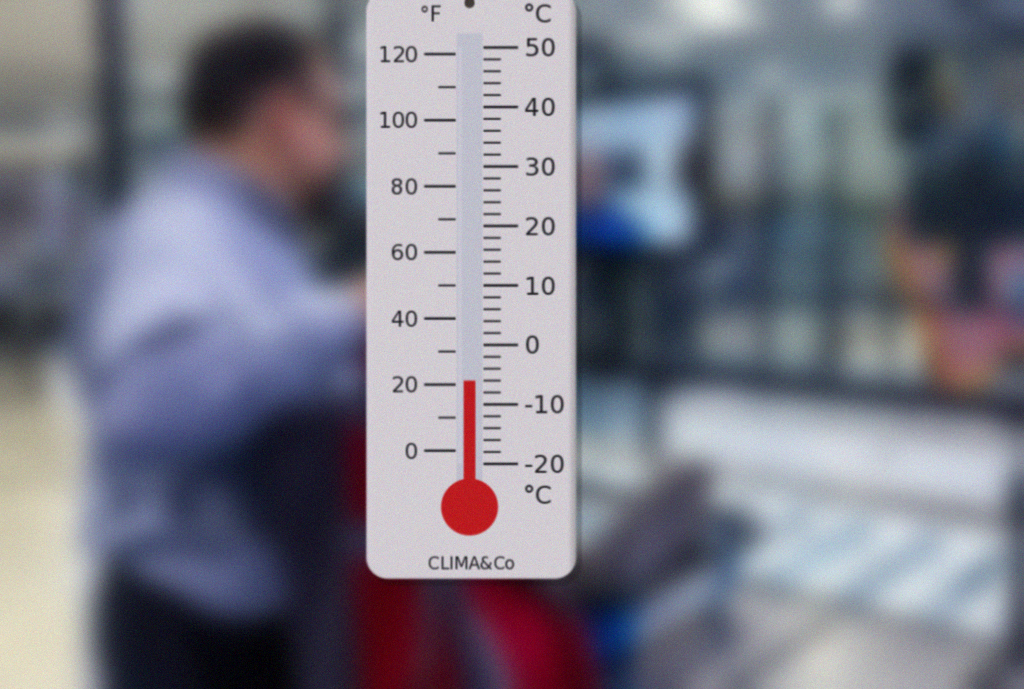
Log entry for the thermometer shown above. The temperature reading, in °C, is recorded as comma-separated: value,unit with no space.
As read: -6,°C
